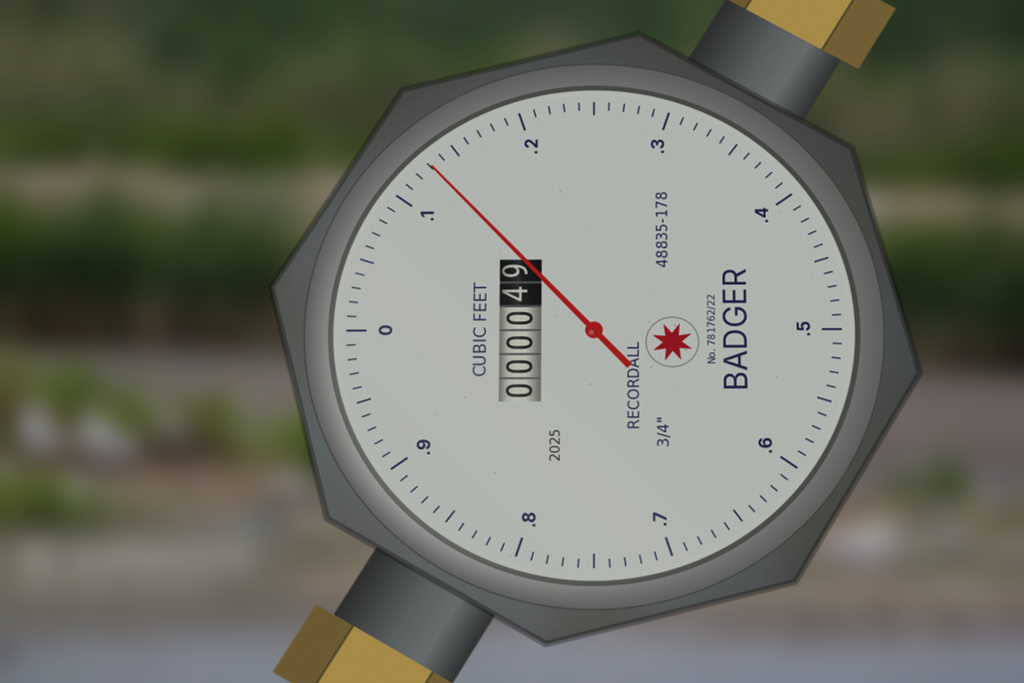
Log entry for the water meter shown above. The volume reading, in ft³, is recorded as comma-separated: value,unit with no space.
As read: 49.13,ft³
